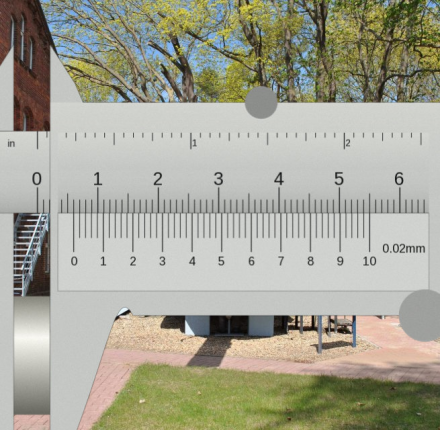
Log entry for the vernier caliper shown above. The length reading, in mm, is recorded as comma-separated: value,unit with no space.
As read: 6.0,mm
